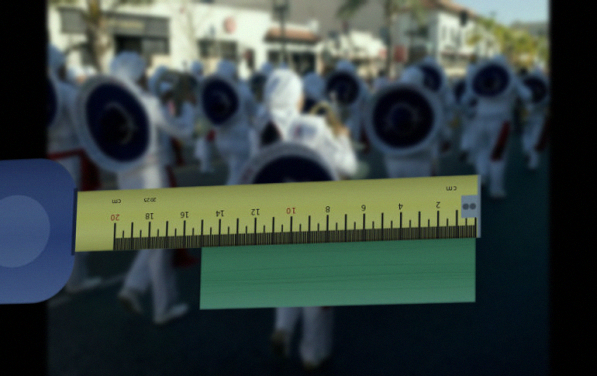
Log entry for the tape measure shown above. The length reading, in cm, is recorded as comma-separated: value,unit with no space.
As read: 15,cm
